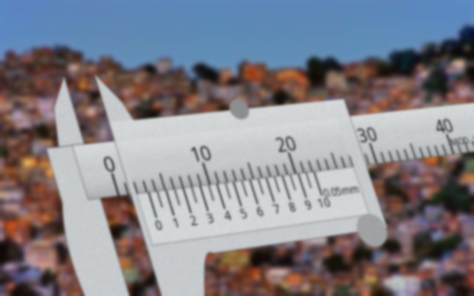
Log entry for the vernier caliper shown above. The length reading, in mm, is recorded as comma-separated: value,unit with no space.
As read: 3.2,mm
